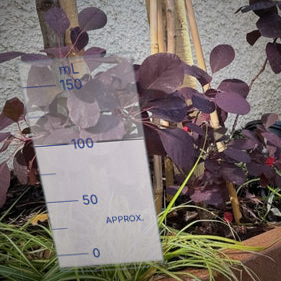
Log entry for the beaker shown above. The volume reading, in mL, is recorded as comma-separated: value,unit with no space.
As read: 100,mL
